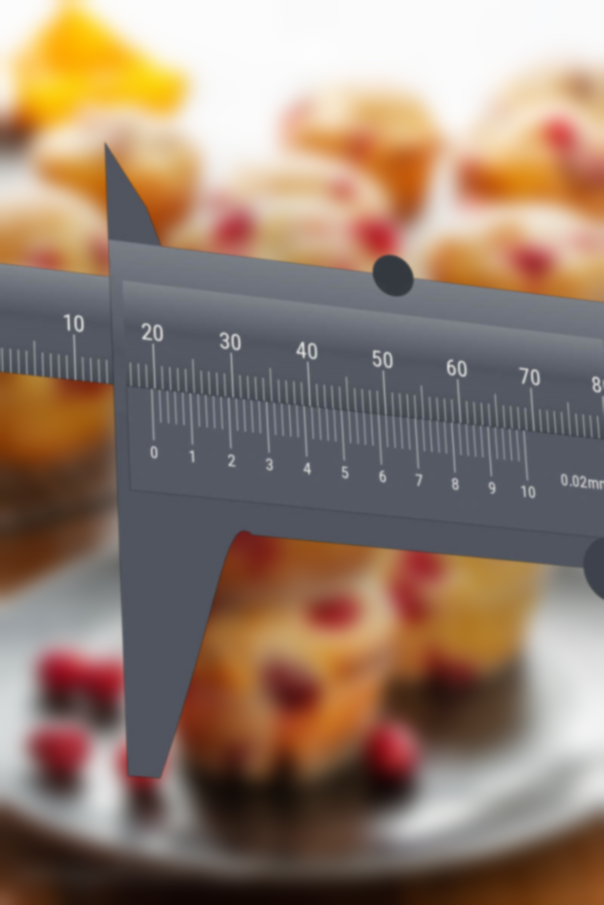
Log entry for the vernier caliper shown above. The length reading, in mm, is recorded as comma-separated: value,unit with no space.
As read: 19.6,mm
